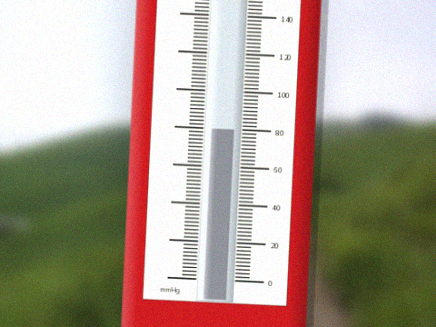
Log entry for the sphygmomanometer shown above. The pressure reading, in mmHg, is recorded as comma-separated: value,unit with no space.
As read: 80,mmHg
